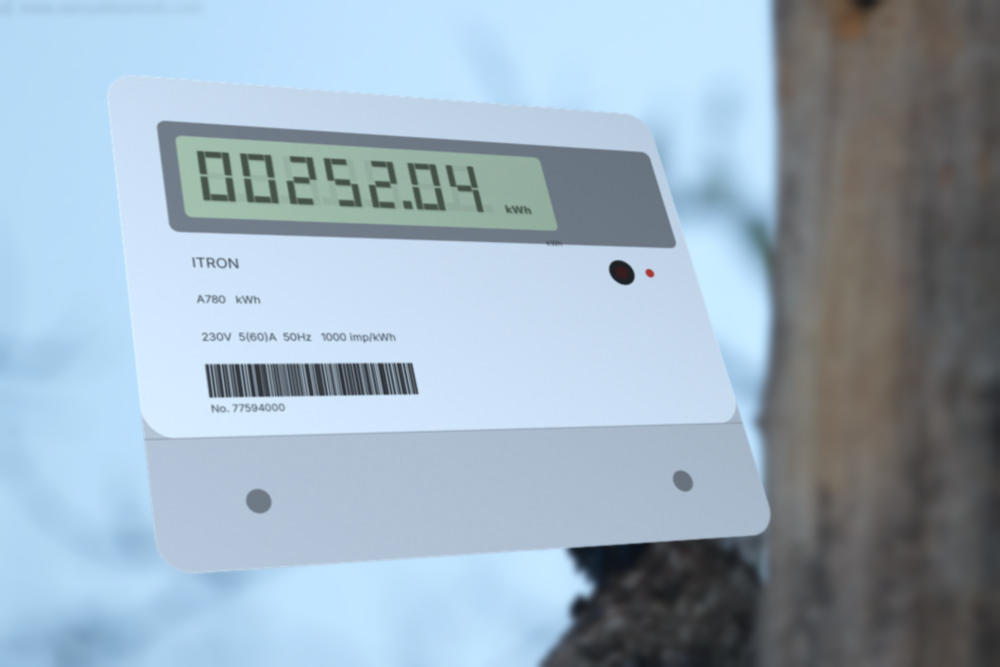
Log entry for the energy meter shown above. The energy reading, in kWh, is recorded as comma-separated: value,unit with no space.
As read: 252.04,kWh
